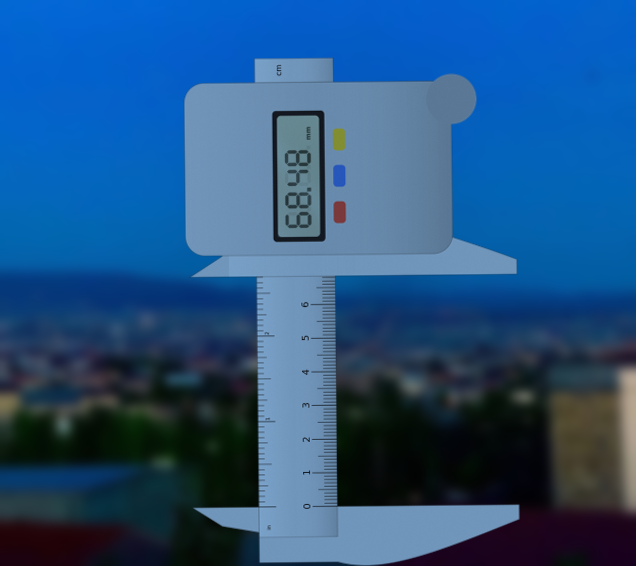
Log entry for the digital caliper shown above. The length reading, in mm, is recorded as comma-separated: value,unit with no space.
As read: 68.48,mm
